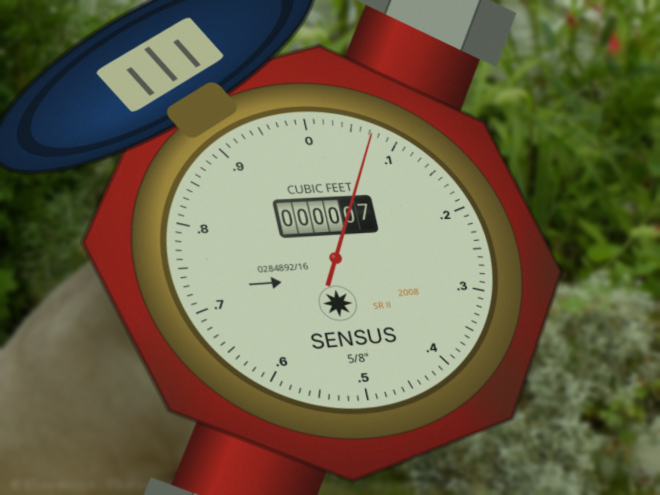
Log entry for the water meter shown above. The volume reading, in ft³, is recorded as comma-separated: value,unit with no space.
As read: 7.07,ft³
